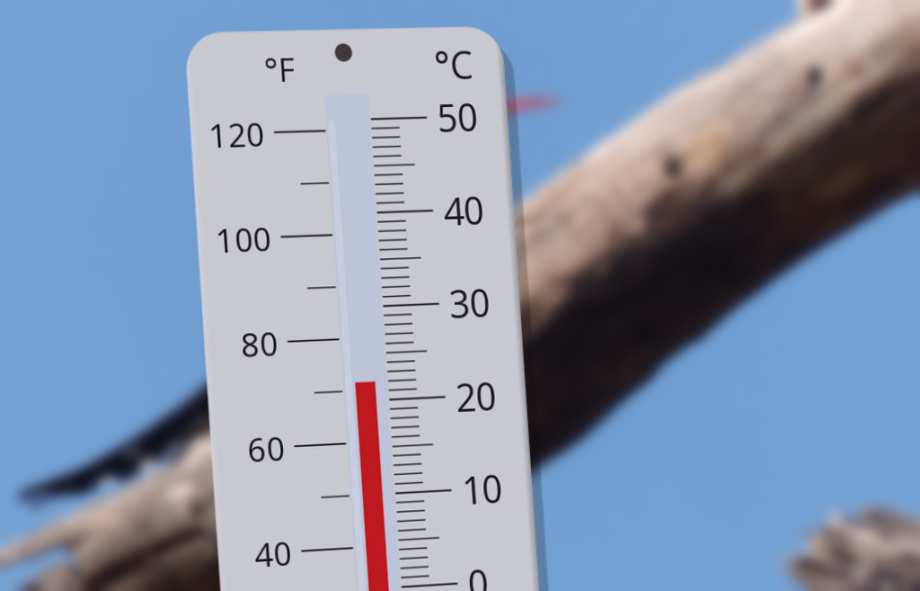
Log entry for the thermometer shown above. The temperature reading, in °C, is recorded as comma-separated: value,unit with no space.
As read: 22,°C
